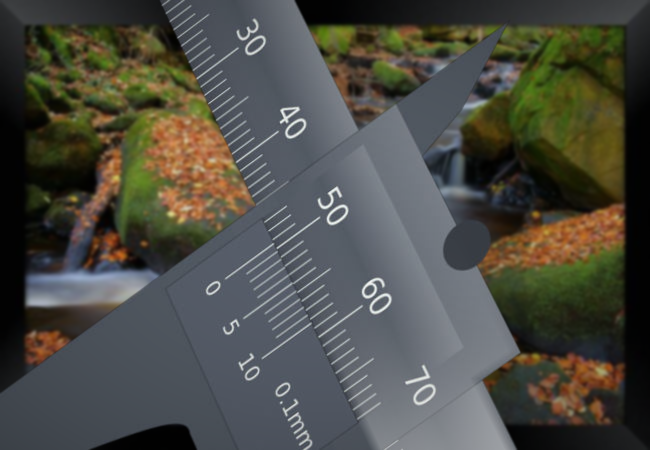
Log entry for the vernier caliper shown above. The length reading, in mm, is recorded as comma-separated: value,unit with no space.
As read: 49.4,mm
